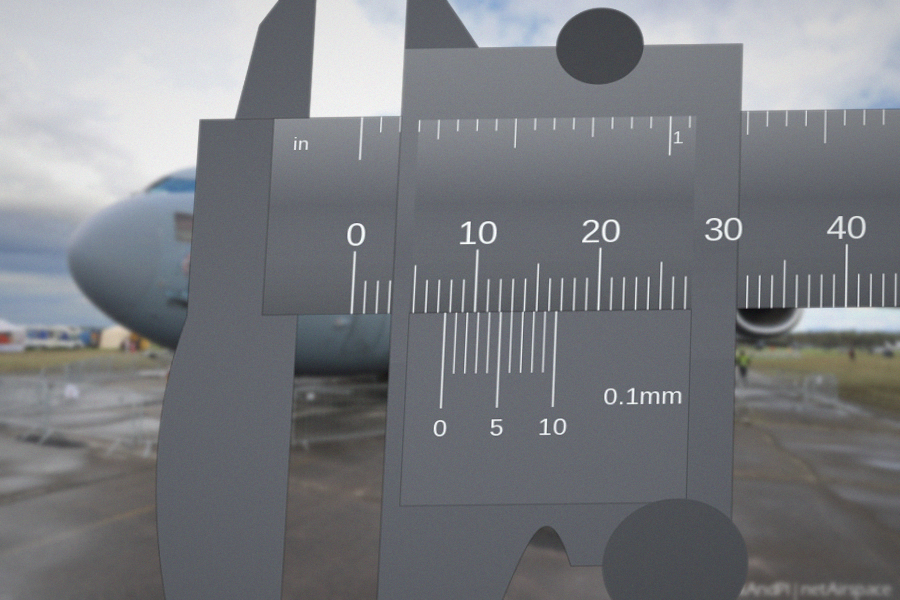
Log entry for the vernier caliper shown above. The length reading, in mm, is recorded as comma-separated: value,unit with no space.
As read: 7.6,mm
